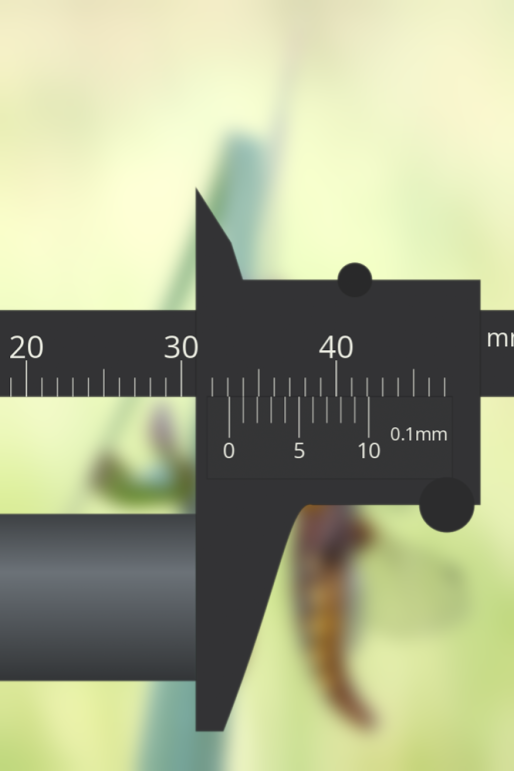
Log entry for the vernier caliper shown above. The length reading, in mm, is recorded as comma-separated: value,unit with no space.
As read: 33.1,mm
